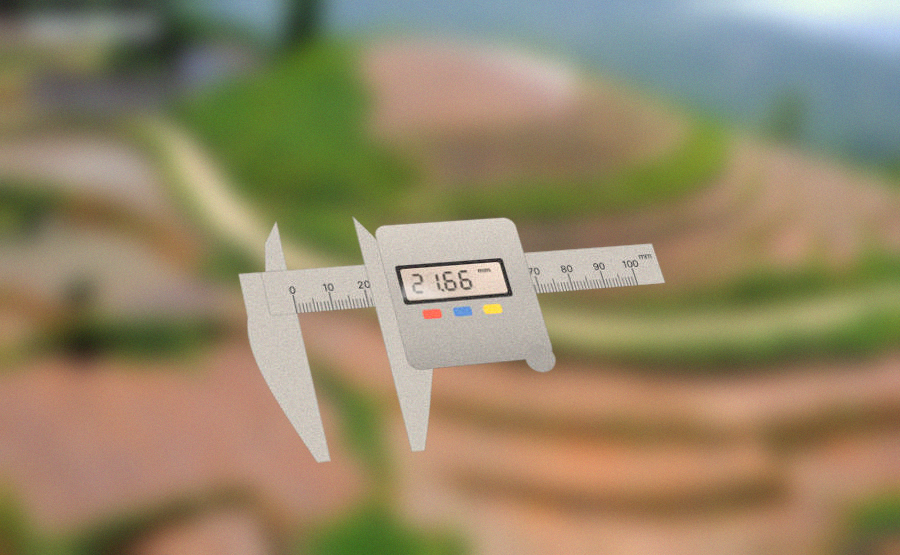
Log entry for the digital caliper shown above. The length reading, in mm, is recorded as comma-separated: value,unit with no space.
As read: 21.66,mm
